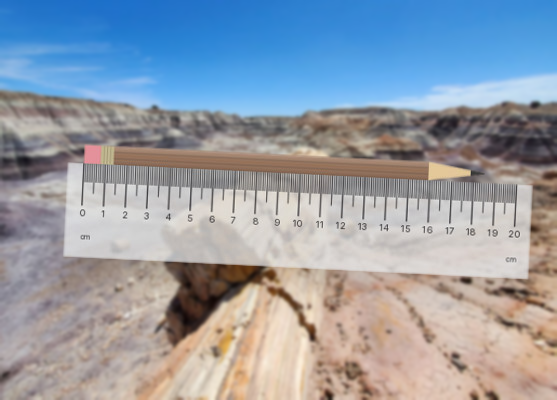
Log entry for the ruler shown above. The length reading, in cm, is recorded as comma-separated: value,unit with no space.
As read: 18.5,cm
